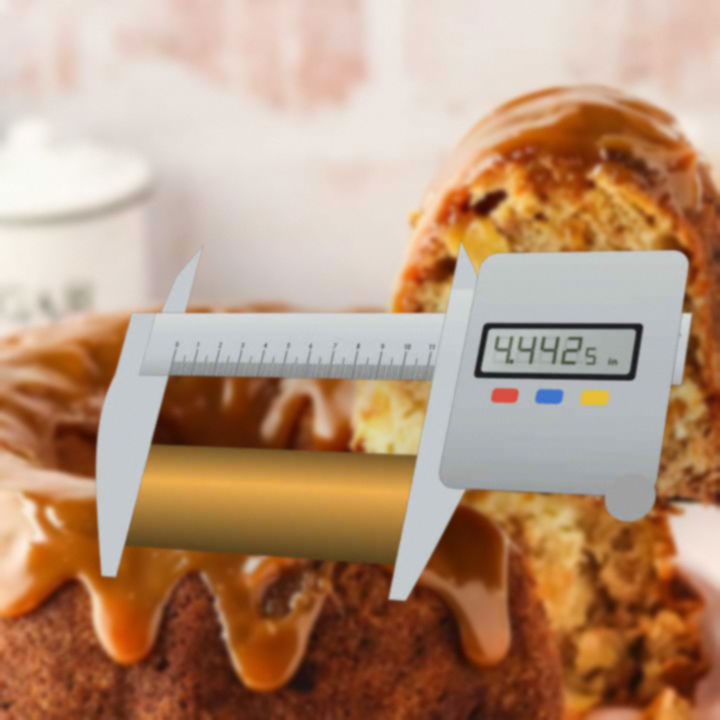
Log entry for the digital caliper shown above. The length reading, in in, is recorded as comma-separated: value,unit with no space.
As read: 4.4425,in
